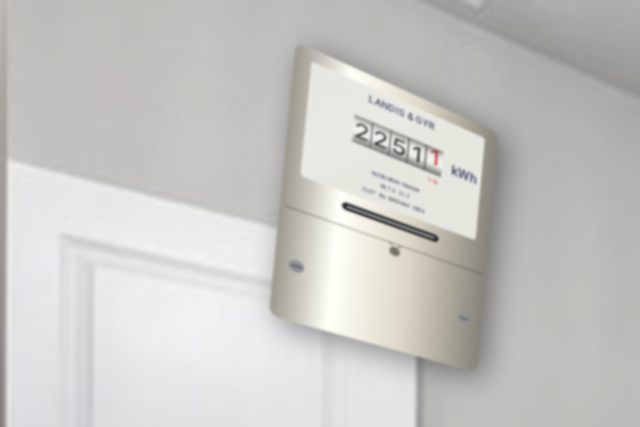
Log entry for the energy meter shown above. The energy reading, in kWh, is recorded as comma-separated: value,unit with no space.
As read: 2251.1,kWh
